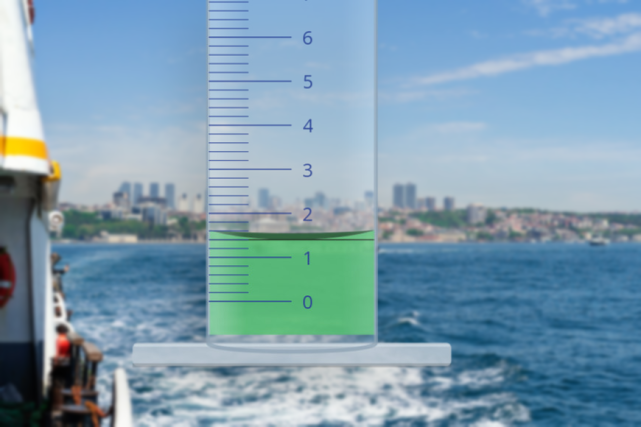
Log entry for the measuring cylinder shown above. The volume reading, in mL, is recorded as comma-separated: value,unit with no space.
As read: 1.4,mL
